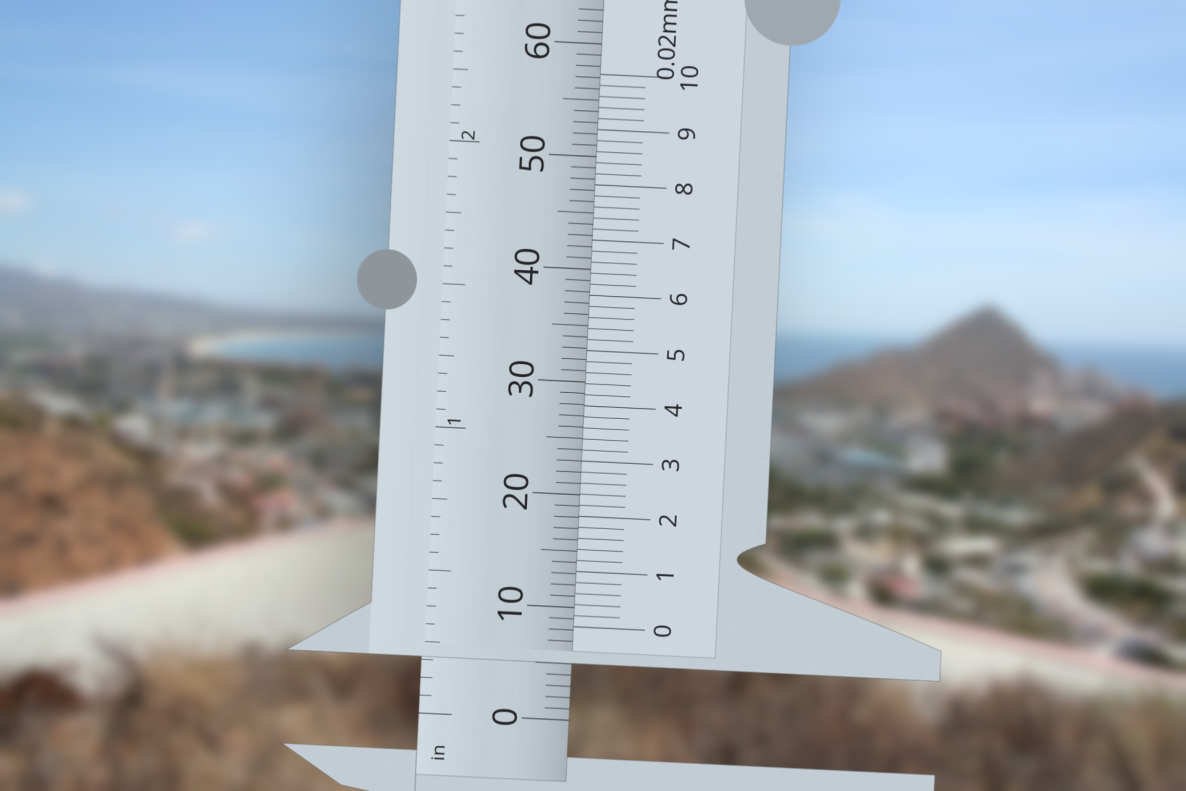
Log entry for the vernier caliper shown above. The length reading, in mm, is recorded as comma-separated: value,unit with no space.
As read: 8.3,mm
